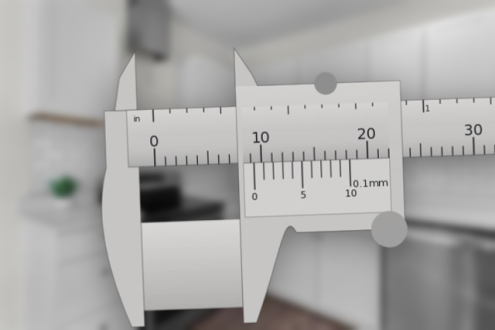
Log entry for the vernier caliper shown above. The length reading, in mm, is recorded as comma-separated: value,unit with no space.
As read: 9.3,mm
